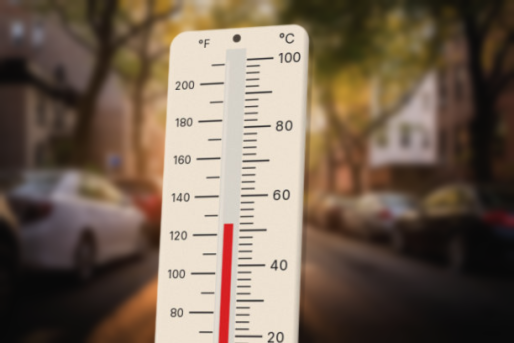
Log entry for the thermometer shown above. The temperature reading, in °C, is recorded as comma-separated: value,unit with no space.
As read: 52,°C
